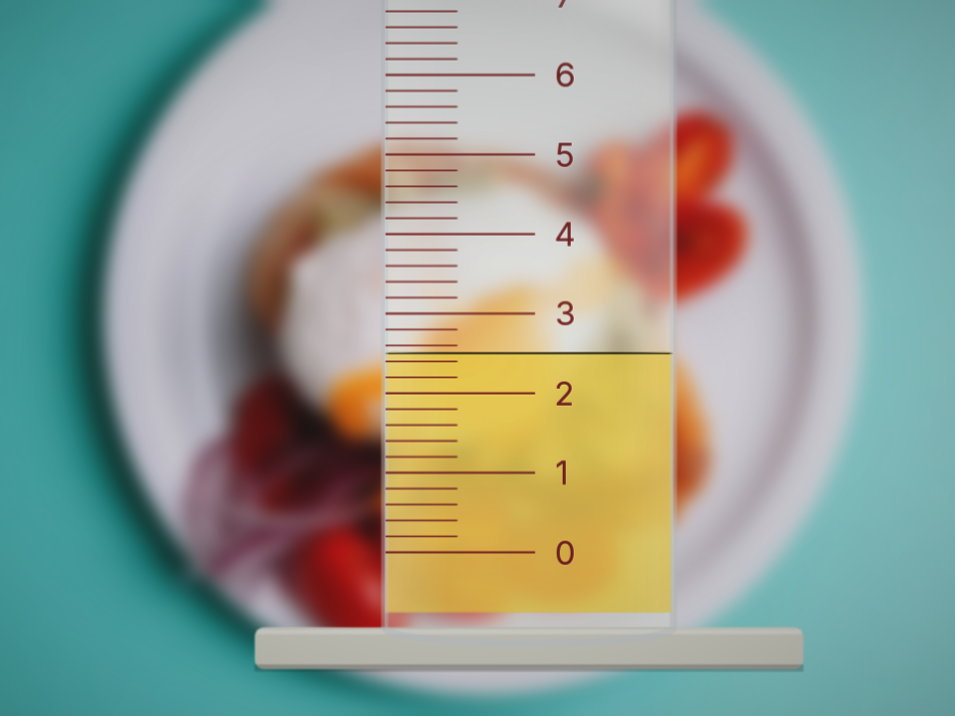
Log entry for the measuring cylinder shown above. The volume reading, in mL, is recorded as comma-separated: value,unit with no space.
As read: 2.5,mL
